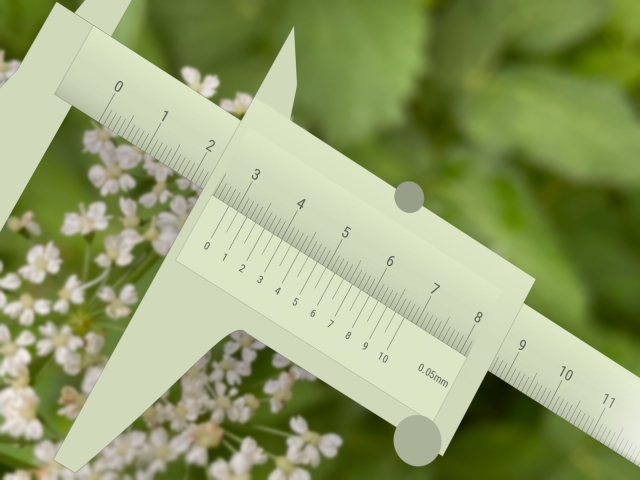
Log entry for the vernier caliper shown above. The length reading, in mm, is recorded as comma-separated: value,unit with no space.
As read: 28.4,mm
